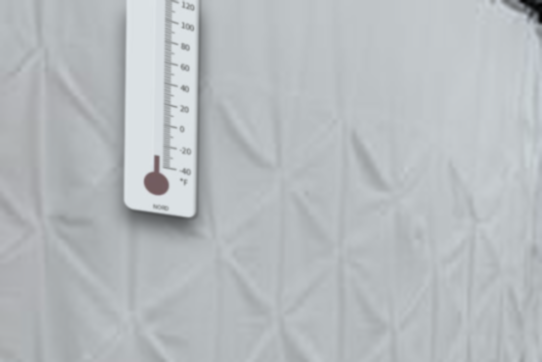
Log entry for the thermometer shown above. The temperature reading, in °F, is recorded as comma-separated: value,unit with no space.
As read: -30,°F
